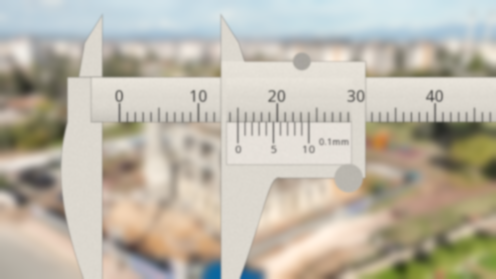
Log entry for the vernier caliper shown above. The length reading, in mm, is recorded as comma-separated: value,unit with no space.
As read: 15.0,mm
